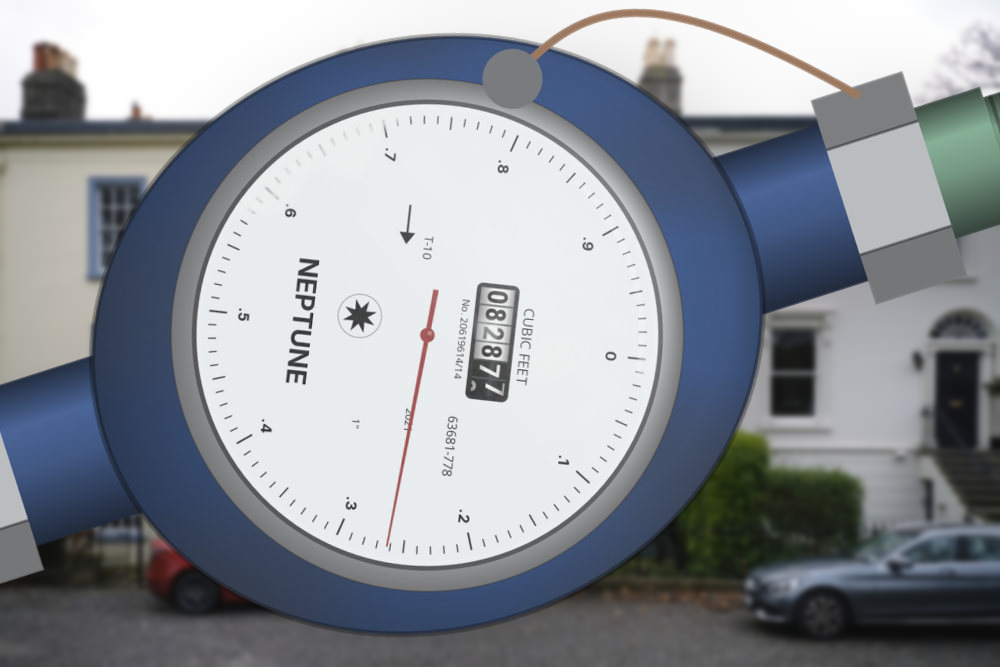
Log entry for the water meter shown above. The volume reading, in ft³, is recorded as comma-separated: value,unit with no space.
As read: 82877.26,ft³
